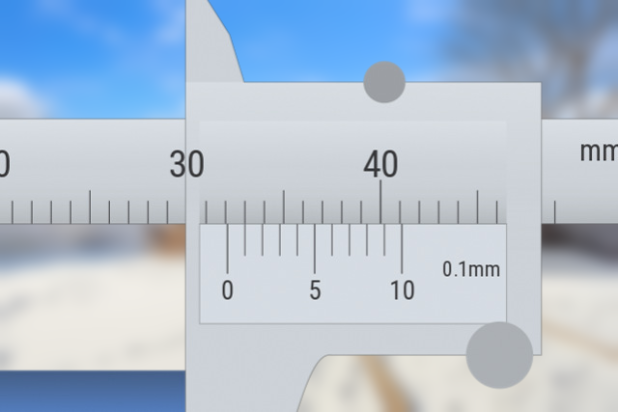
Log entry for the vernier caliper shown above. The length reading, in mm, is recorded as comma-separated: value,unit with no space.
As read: 32.1,mm
